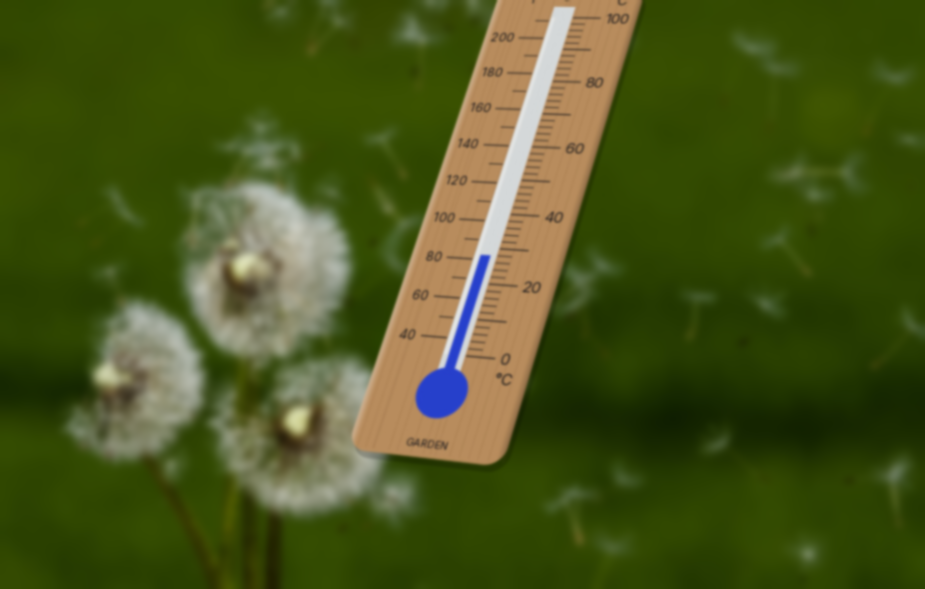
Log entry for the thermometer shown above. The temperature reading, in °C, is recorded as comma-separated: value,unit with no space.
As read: 28,°C
